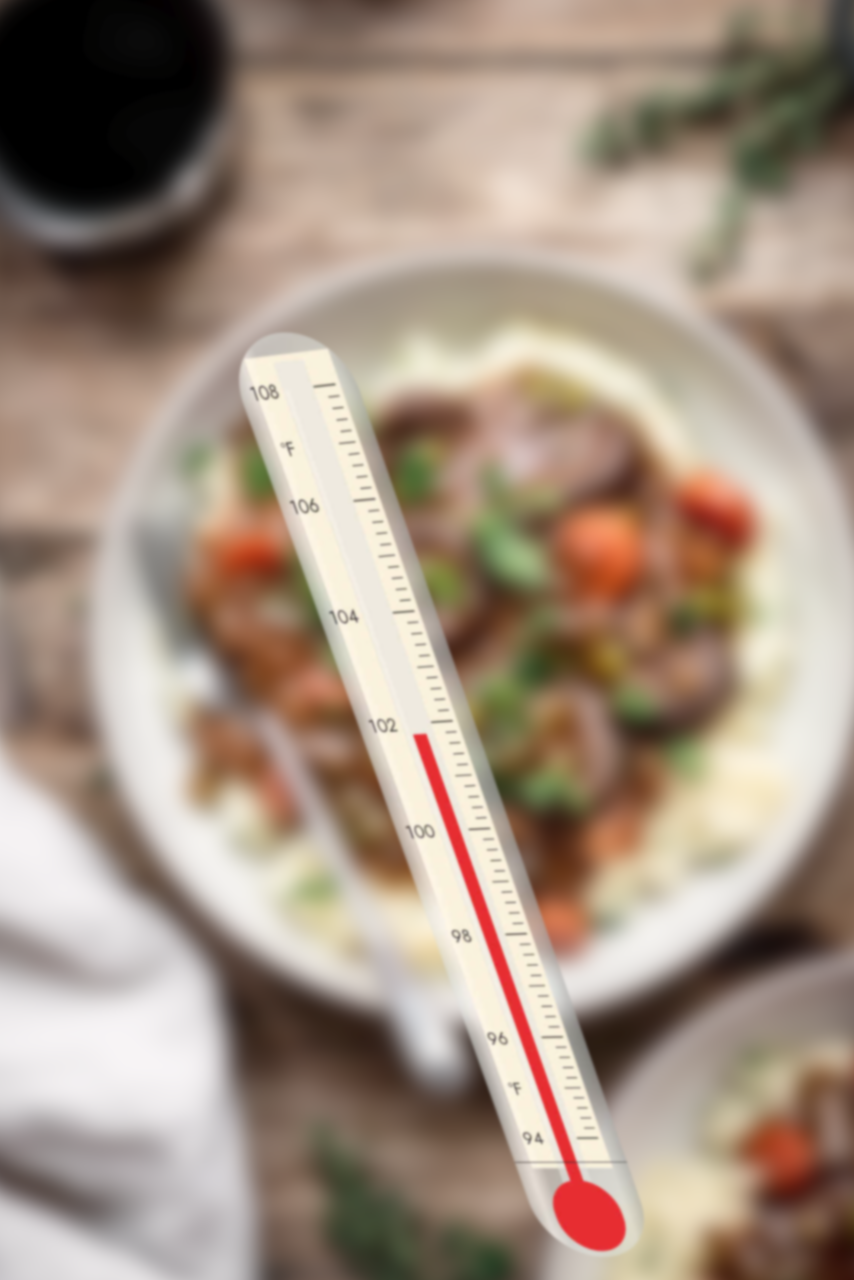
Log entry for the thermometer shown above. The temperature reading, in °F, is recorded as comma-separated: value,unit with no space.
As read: 101.8,°F
